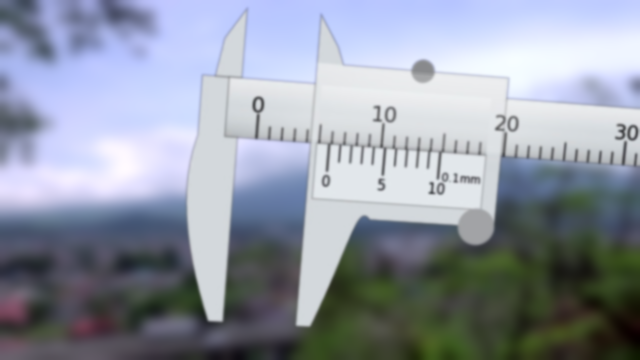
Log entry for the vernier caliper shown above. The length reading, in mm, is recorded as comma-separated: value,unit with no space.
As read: 5.8,mm
